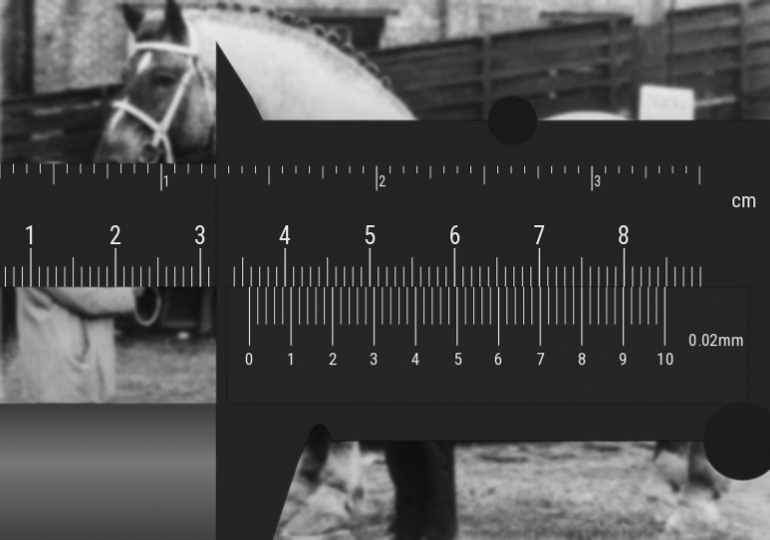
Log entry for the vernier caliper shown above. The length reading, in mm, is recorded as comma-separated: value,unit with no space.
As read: 35.8,mm
